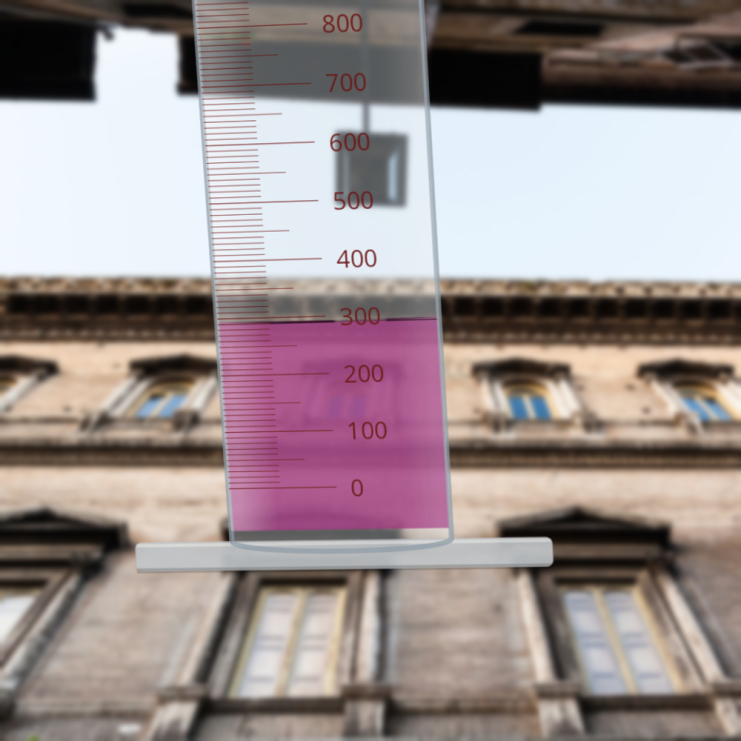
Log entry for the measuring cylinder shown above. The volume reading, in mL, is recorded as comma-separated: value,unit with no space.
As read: 290,mL
